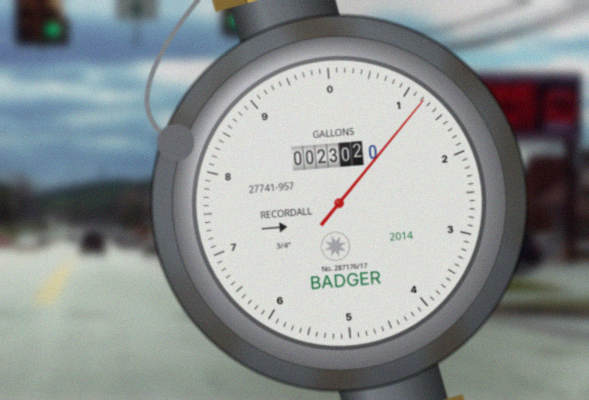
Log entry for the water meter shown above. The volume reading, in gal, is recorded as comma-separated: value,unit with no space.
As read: 23021.2,gal
